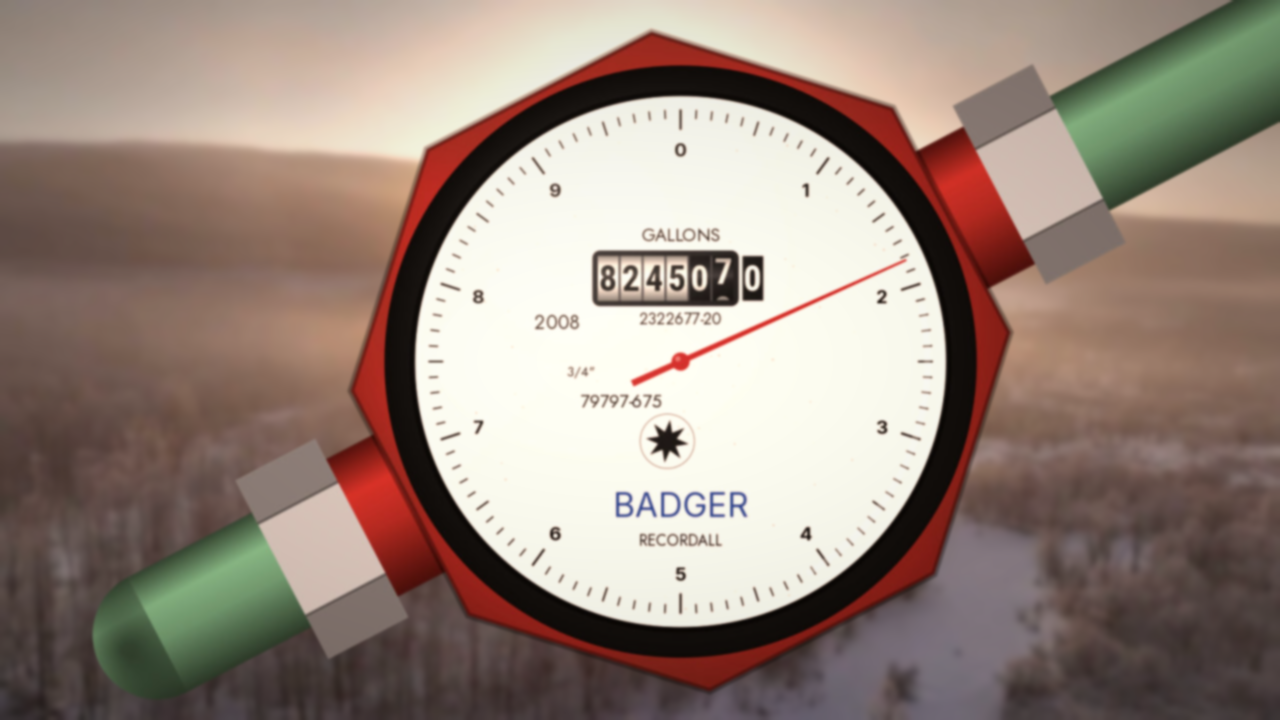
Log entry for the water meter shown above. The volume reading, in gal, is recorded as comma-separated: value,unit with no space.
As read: 8245071.8,gal
